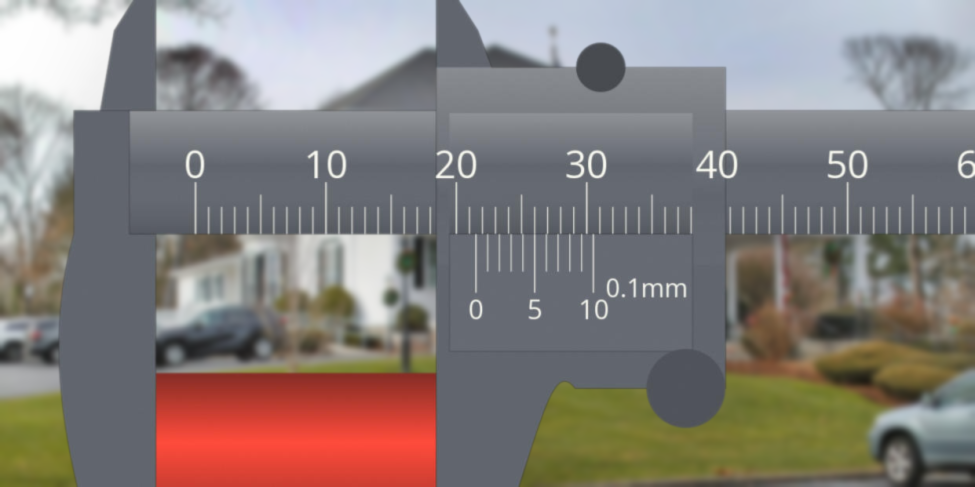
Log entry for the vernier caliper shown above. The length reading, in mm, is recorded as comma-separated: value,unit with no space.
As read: 21.5,mm
